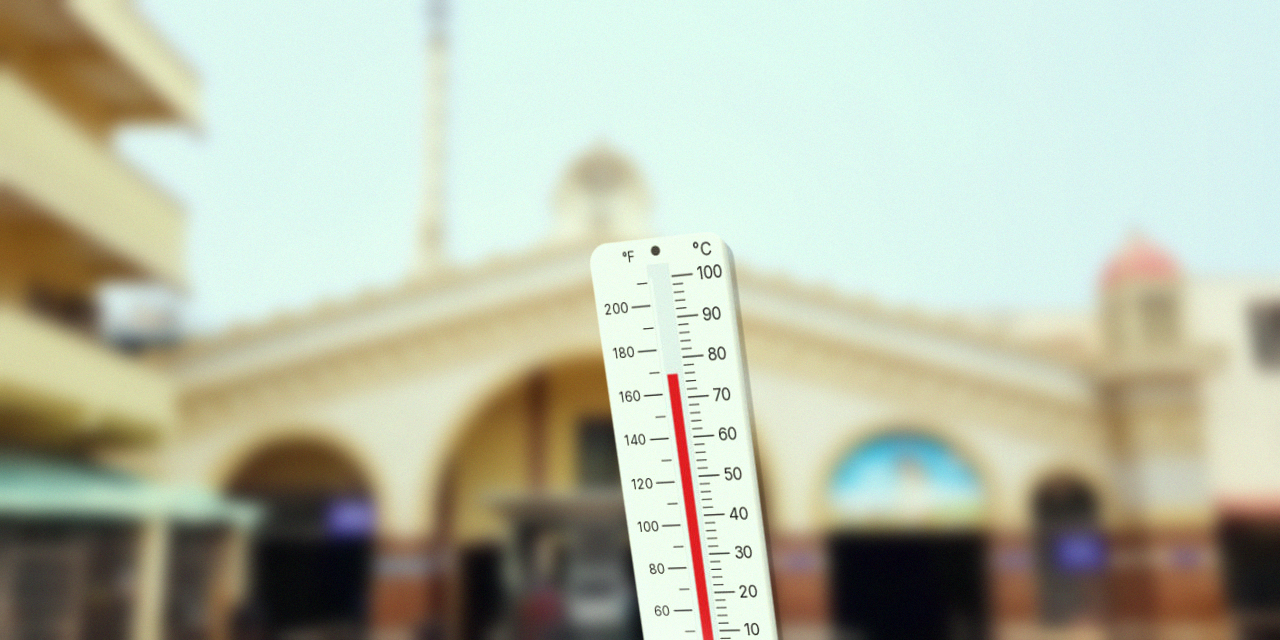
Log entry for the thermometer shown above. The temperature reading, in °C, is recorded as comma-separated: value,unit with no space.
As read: 76,°C
